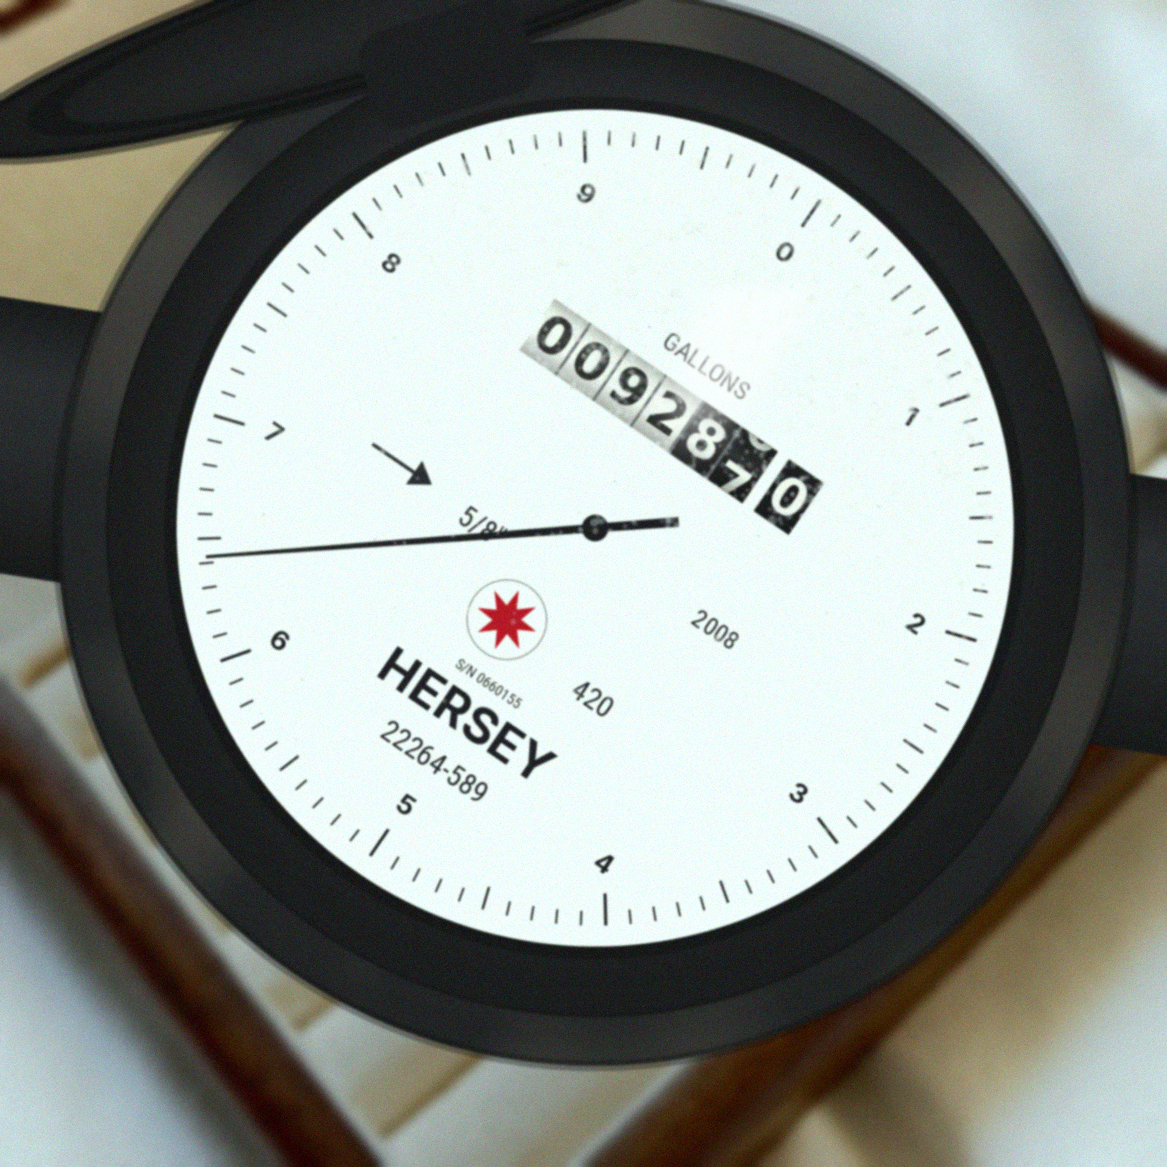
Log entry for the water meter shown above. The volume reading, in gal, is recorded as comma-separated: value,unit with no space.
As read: 92866.4,gal
